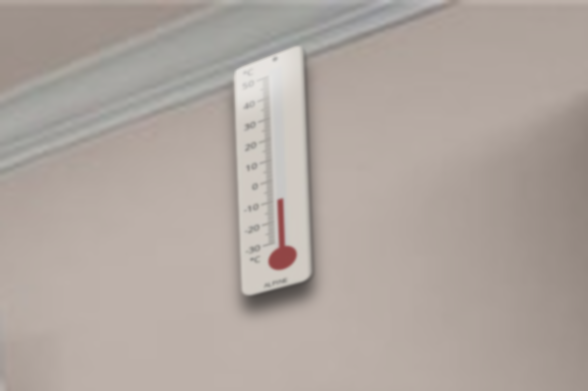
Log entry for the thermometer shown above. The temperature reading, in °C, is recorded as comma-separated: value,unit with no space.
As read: -10,°C
